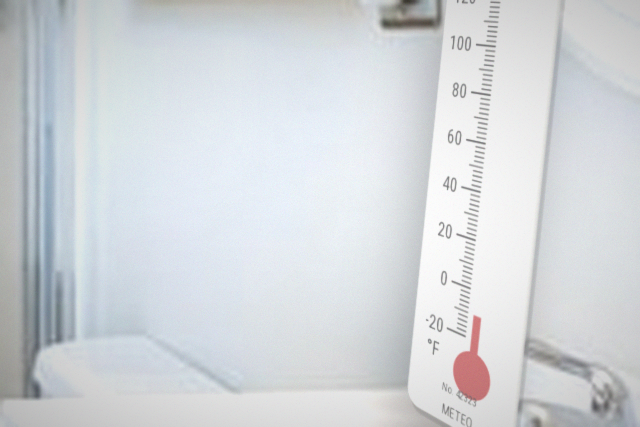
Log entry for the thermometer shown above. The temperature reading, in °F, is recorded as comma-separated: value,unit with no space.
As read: -10,°F
